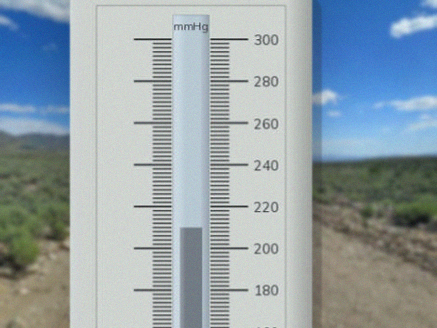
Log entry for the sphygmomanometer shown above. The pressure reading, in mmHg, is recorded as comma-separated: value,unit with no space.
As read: 210,mmHg
